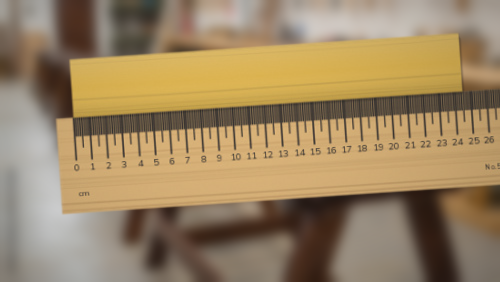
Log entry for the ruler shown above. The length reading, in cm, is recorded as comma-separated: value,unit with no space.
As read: 24.5,cm
